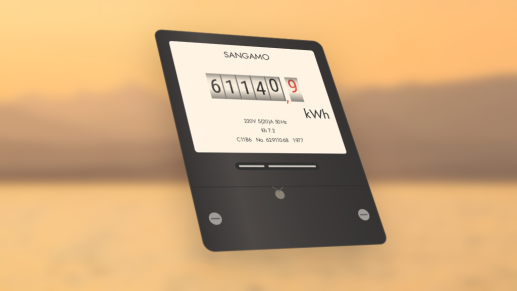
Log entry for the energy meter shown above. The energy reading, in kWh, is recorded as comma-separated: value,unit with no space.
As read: 61140.9,kWh
